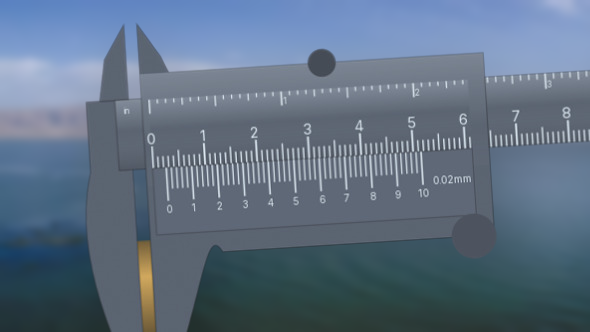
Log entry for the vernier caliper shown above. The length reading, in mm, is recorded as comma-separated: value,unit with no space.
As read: 2.5,mm
